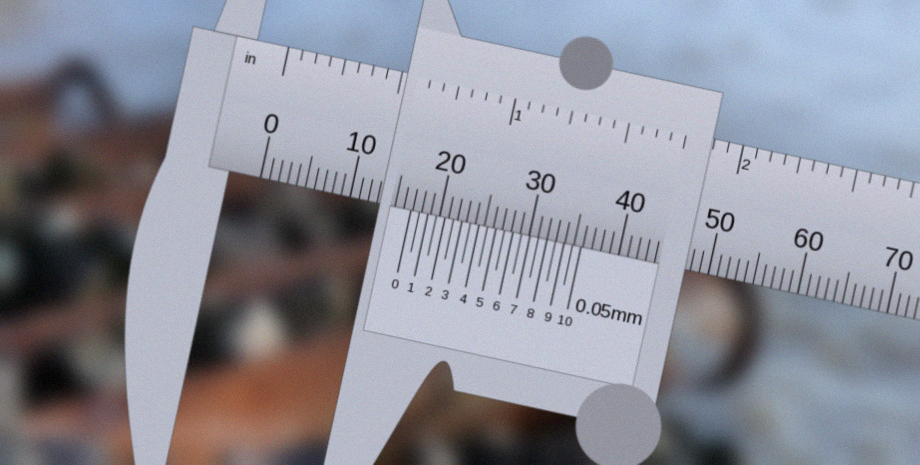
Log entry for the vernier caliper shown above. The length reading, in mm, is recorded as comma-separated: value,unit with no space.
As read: 16.8,mm
